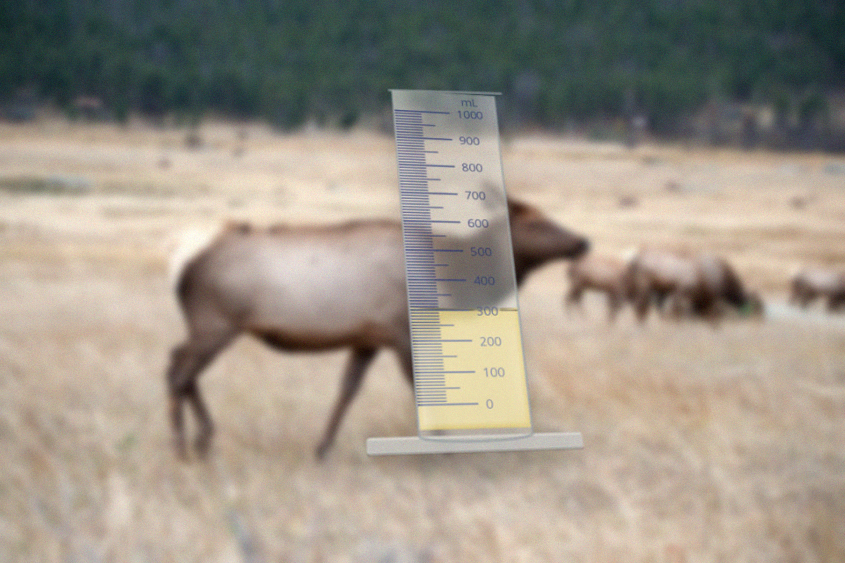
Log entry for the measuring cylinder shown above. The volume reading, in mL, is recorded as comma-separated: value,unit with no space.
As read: 300,mL
